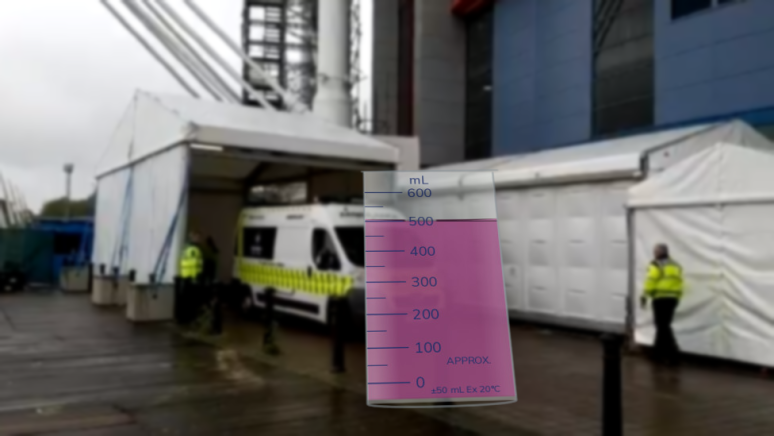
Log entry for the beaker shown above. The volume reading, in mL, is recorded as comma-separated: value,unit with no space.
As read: 500,mL
